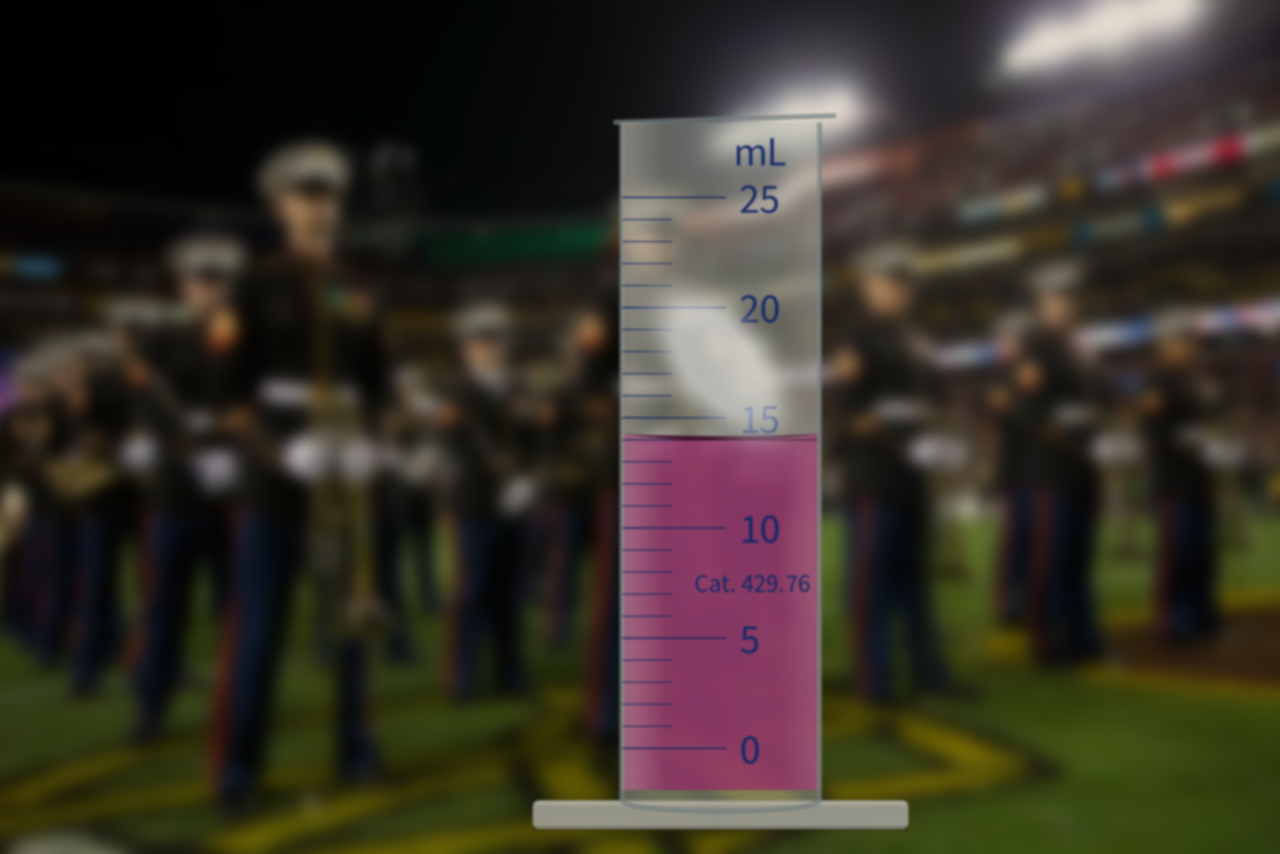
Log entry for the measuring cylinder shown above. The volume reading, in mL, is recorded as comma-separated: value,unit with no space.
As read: 14,mL
